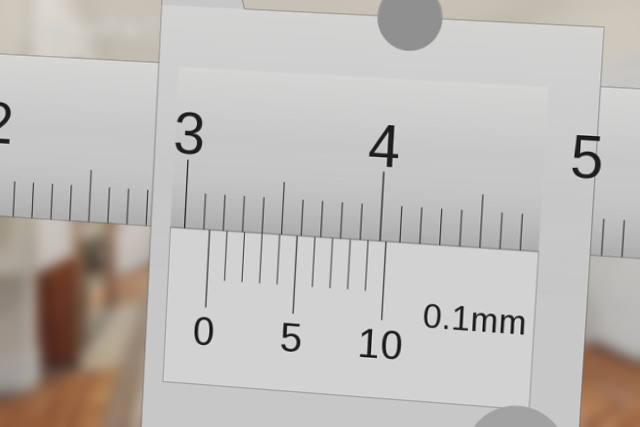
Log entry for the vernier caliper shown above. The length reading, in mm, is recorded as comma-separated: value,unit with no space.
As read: 31.3,mm
